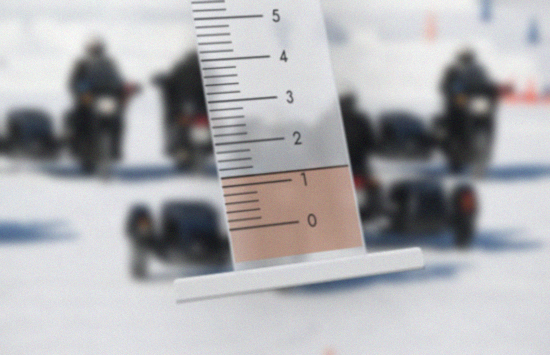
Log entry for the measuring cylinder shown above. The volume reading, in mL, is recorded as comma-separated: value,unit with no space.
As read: 1.2,mL
